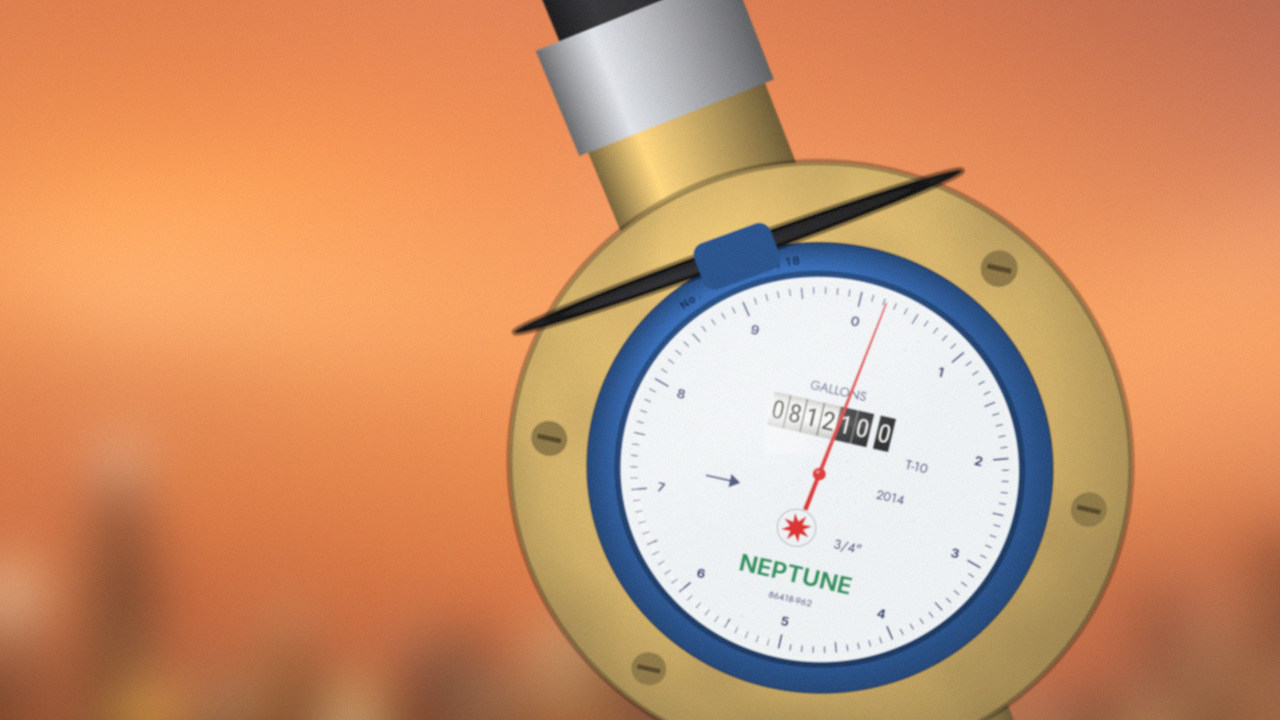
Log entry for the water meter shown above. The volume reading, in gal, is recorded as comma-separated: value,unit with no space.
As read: 812100.2,gal
